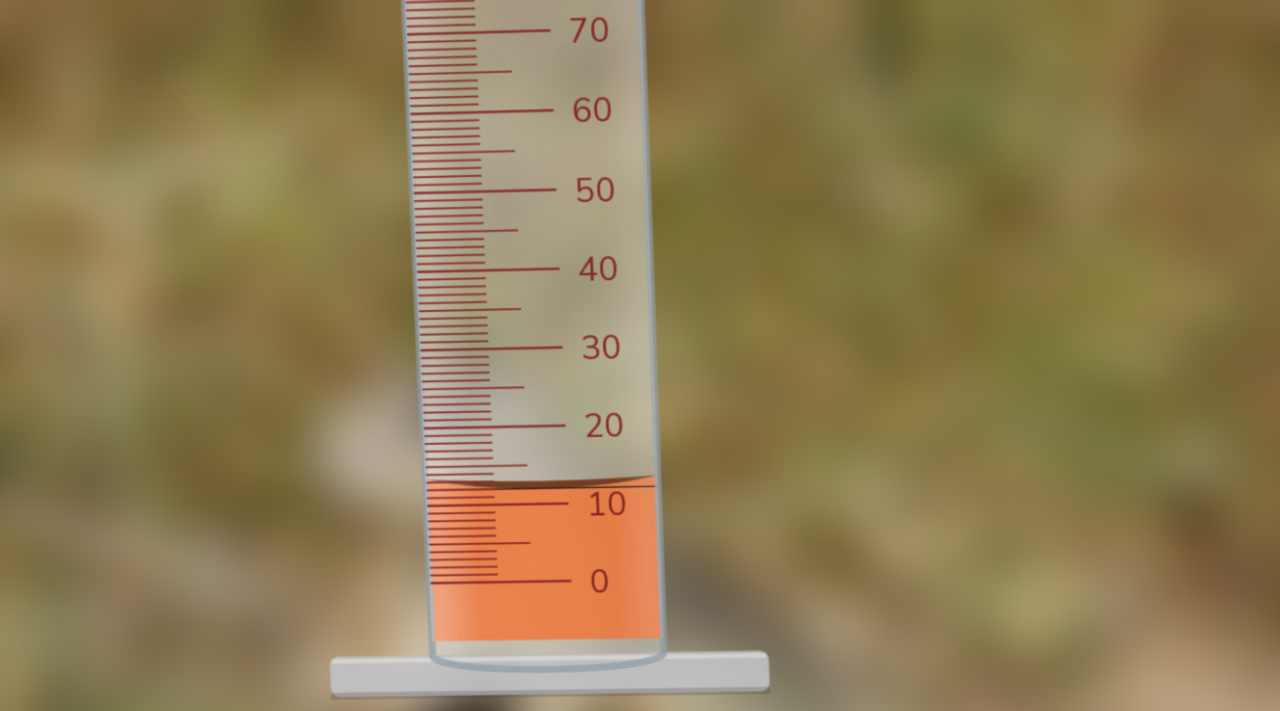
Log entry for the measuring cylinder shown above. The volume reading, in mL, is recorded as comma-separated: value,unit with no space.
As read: 12,mL
